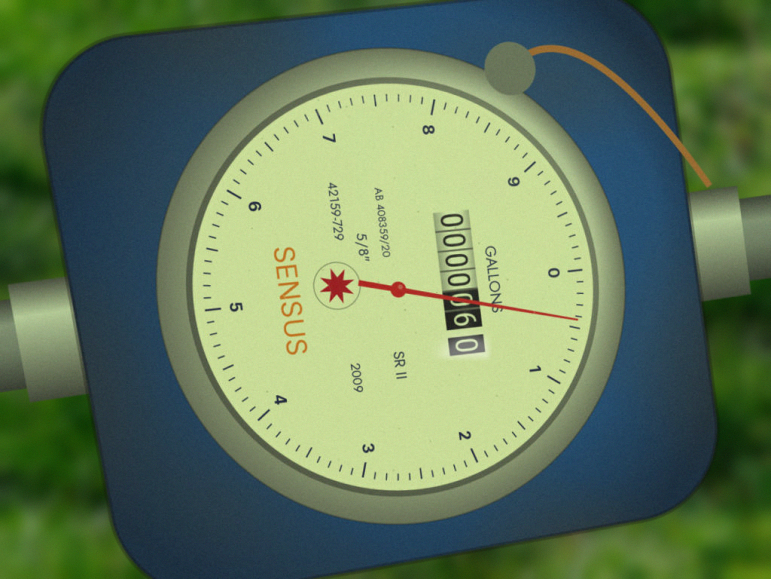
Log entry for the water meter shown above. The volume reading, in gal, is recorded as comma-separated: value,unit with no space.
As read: 60.4,gal
